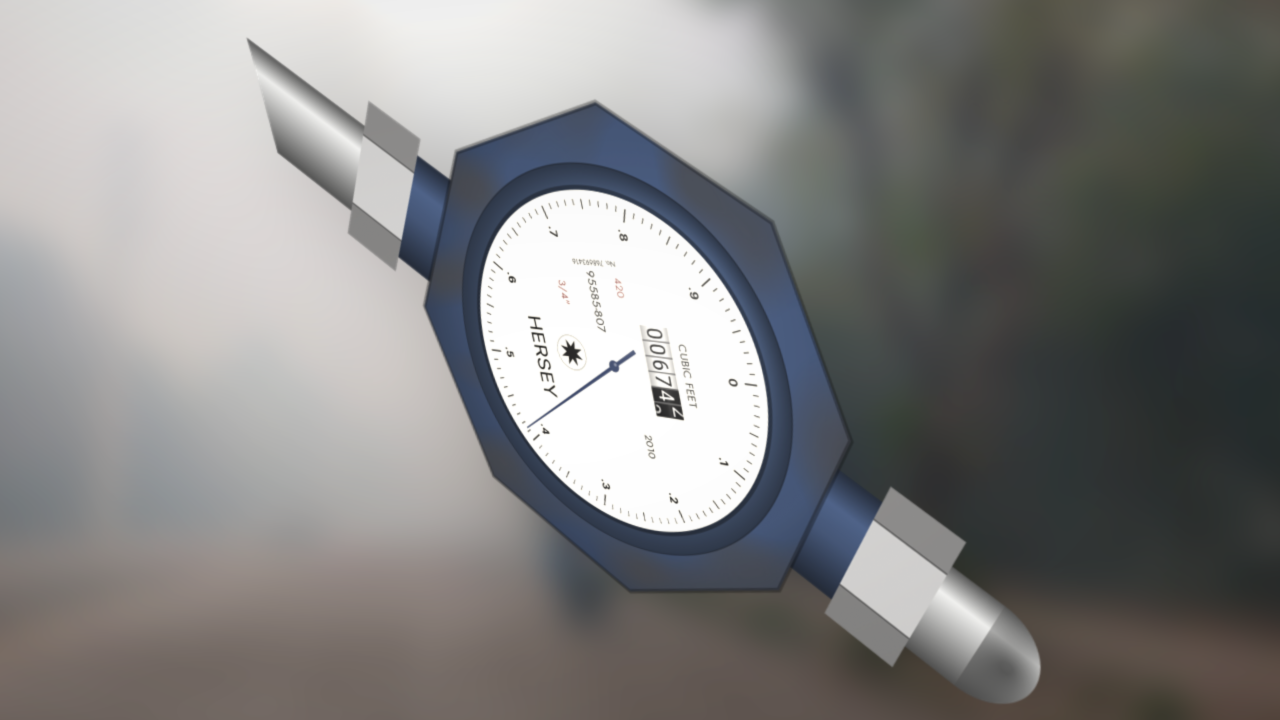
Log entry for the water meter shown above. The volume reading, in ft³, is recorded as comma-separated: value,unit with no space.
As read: 6742.41,ft³
